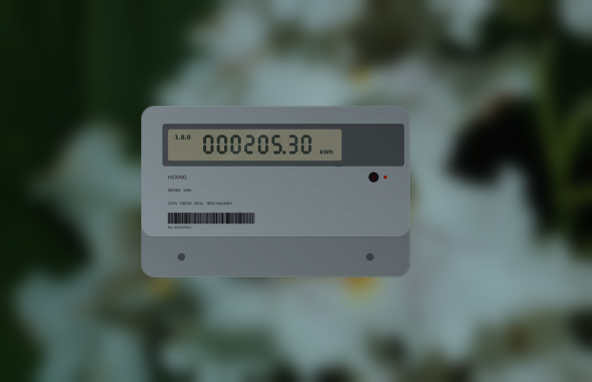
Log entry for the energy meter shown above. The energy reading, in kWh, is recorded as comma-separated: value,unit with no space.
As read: 205.30,kWh
